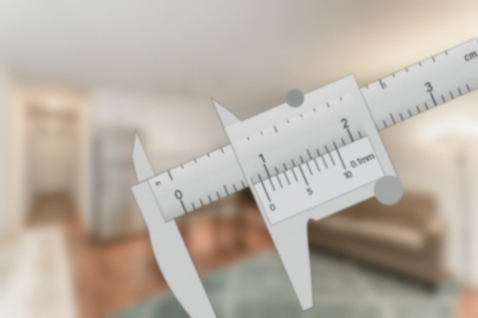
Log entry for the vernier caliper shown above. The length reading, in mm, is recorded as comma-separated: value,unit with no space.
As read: 9.0,mm
